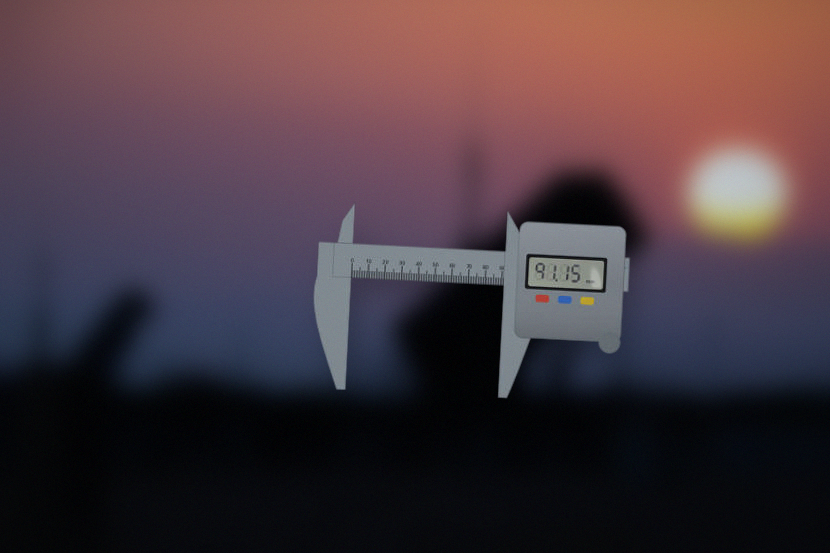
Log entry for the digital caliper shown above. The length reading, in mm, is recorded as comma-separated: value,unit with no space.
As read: 91.15,mm
